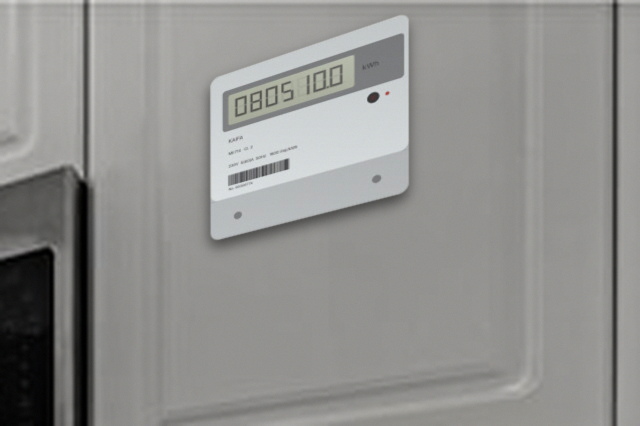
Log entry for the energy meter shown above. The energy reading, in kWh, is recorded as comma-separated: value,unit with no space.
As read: 80510.0,kWh
